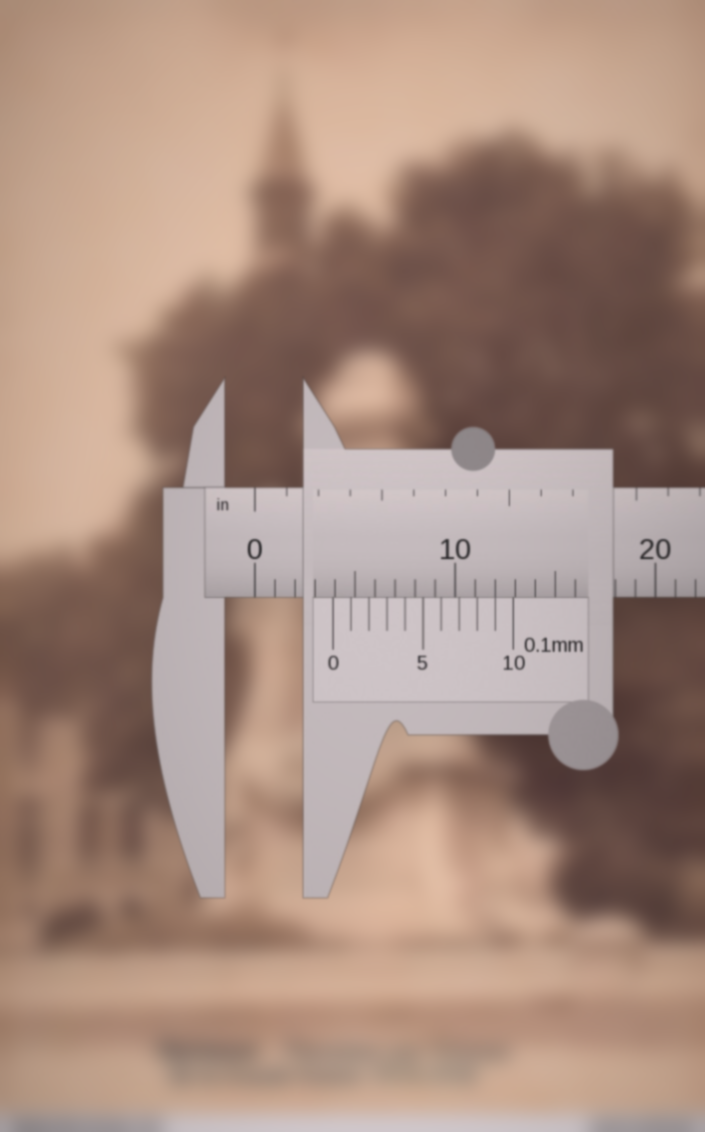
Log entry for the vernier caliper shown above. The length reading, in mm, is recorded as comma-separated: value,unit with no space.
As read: 3.9,mm
